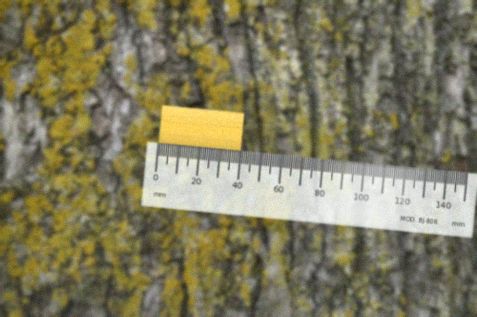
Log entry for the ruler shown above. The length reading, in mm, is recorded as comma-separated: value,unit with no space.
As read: 40,mm
